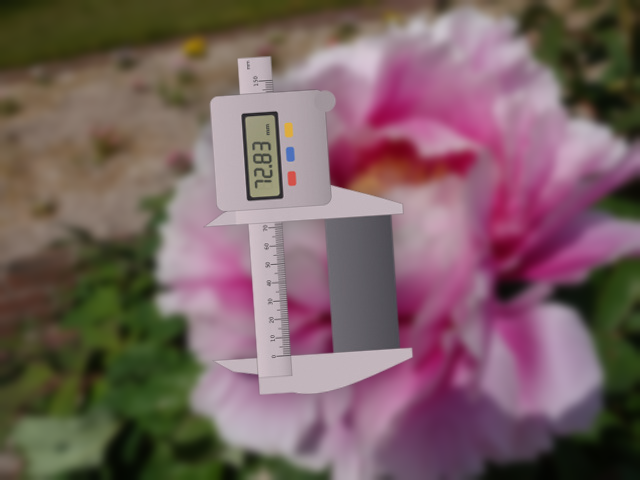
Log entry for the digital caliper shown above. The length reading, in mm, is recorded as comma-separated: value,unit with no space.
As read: 72.83,mm
